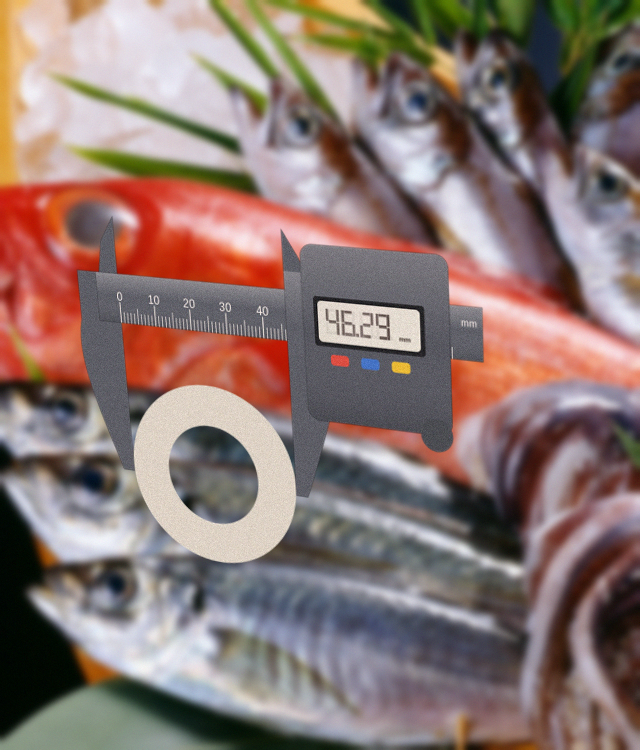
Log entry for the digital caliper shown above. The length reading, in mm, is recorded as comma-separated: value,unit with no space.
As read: 46.29,mm
